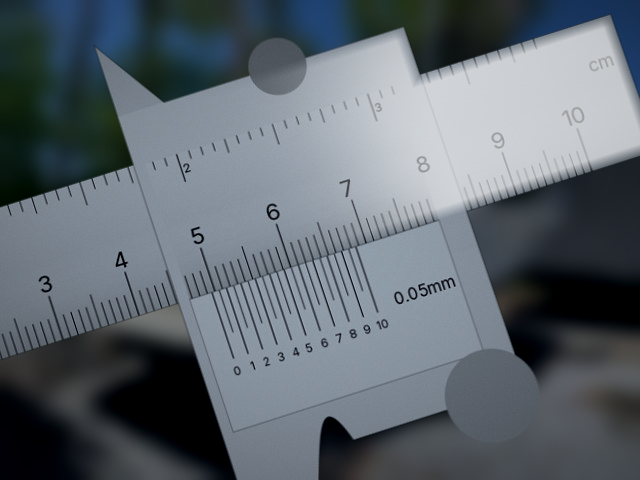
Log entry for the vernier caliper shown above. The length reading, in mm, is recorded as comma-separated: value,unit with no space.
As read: 49.6,mm
